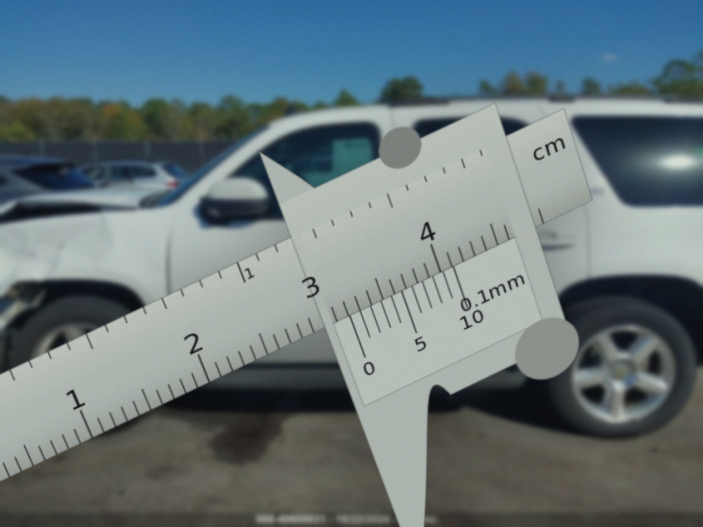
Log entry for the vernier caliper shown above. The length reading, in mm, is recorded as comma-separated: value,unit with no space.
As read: 32.1,mm
